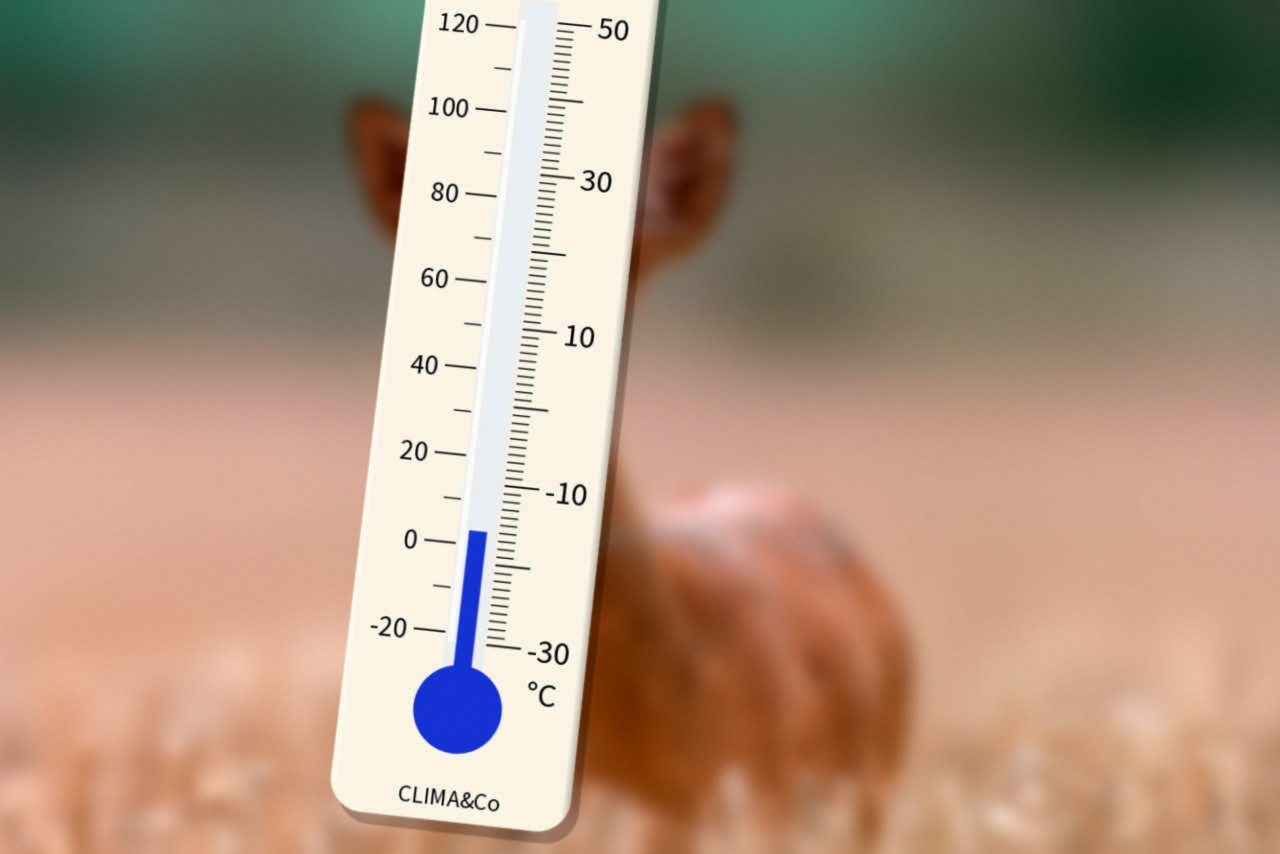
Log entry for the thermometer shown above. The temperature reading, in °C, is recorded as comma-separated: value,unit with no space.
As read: -16,°C
